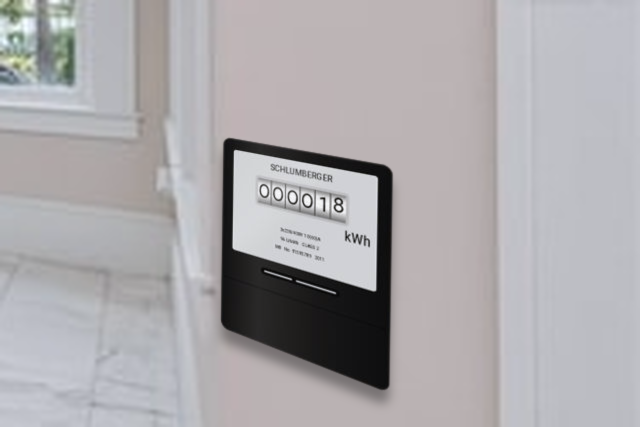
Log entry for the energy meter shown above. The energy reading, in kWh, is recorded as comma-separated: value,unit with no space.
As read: 18,kWh
